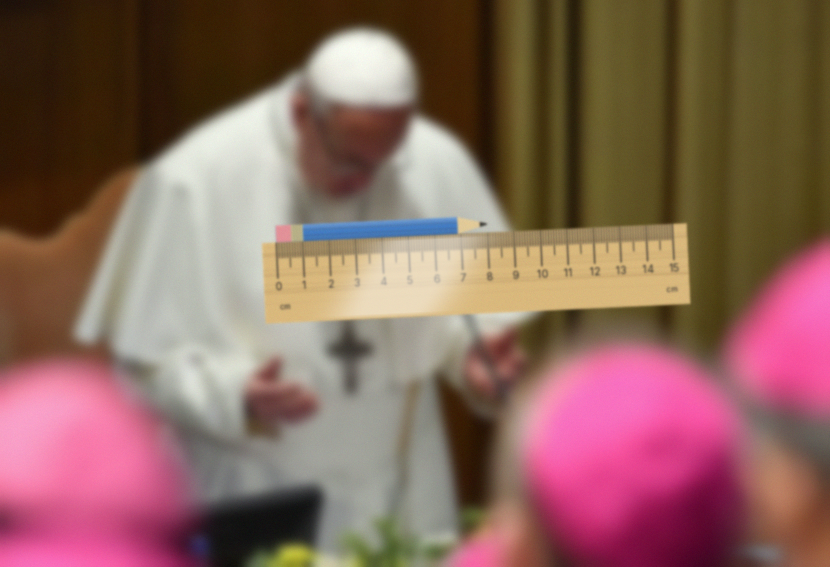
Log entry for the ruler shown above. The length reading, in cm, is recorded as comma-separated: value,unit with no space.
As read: 8,cm
